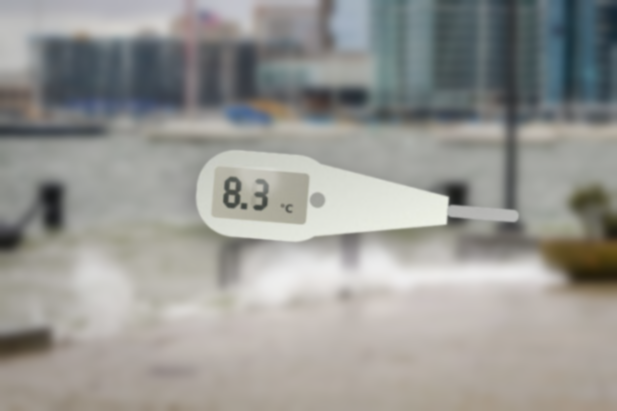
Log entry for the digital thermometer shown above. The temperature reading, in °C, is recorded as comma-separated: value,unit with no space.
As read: 8.3,°C
